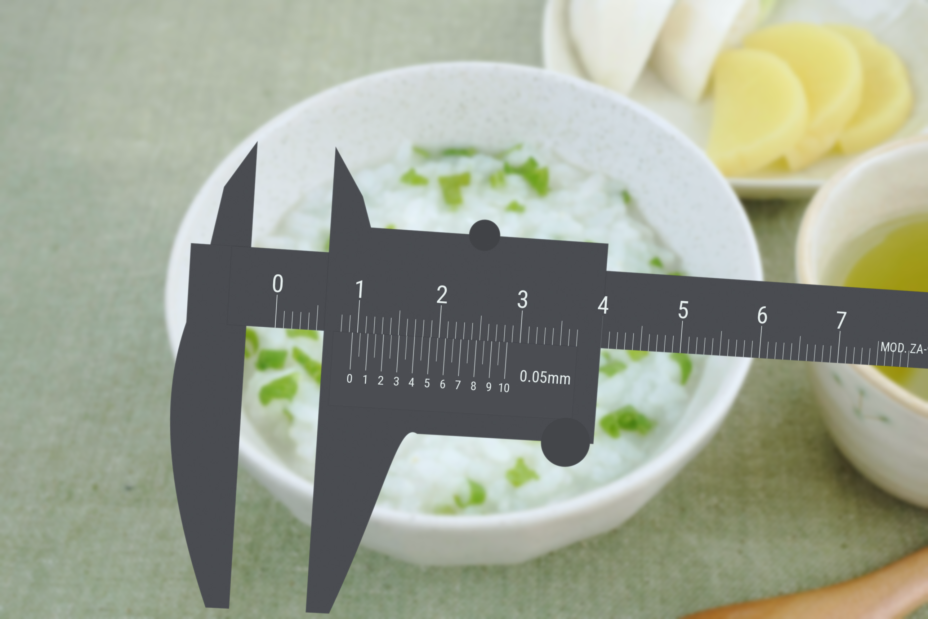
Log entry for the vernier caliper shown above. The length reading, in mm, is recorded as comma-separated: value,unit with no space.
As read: 9.4,mm
